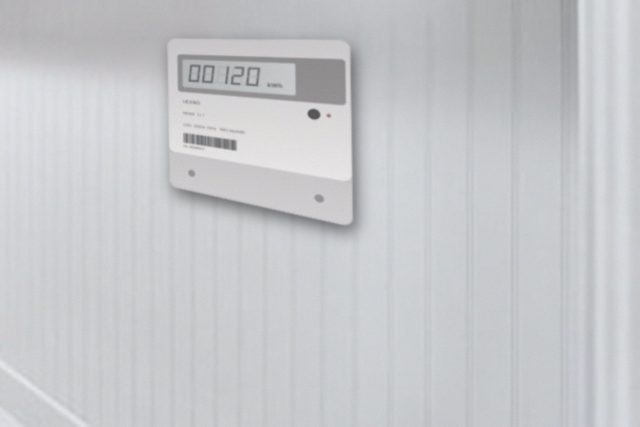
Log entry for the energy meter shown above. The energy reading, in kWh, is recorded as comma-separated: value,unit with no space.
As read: 120,kWh
